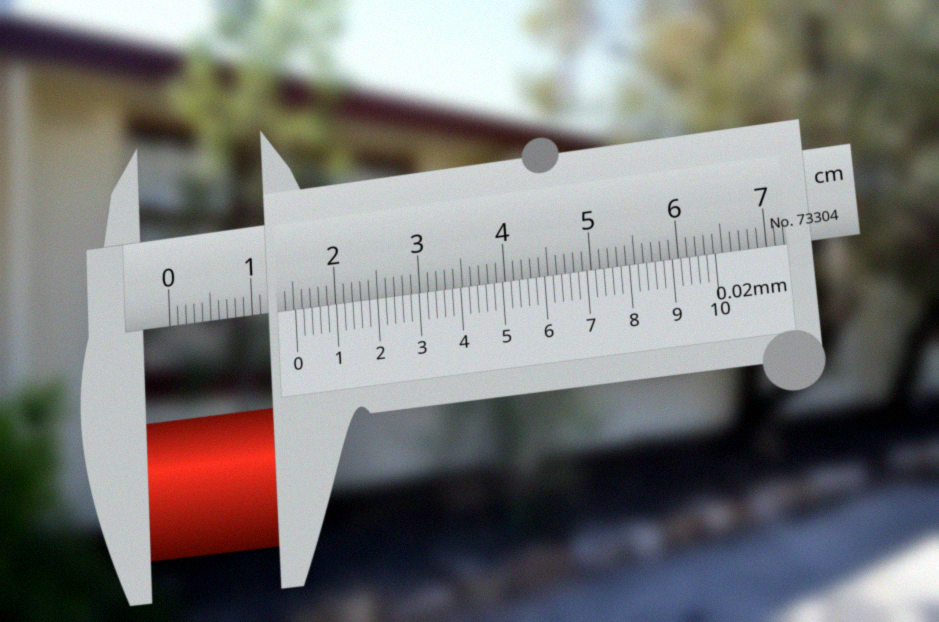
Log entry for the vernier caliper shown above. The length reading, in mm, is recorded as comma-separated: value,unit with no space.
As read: 15.2,mm
